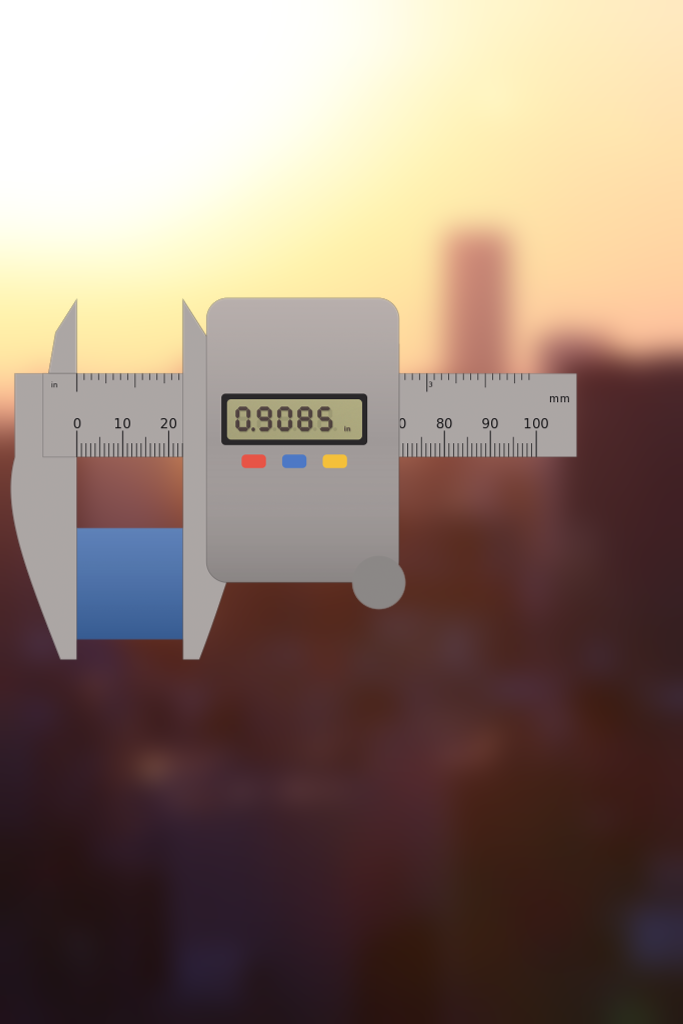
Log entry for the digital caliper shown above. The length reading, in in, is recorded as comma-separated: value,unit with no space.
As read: 0.9085,in
